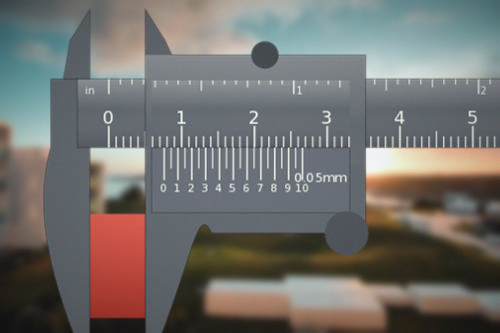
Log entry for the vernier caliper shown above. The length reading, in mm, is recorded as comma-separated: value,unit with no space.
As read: 7.6,mm
